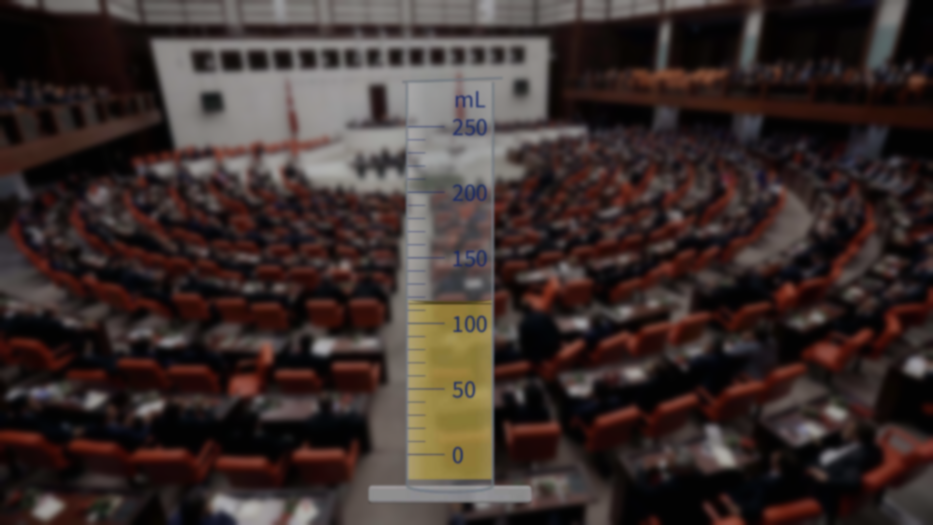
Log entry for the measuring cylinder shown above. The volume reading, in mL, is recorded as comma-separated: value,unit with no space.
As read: 115,mL
